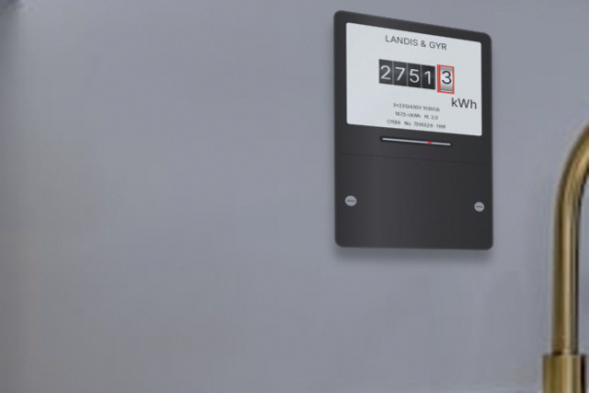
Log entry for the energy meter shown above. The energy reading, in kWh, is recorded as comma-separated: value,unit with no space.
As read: 2751.3,kWh
